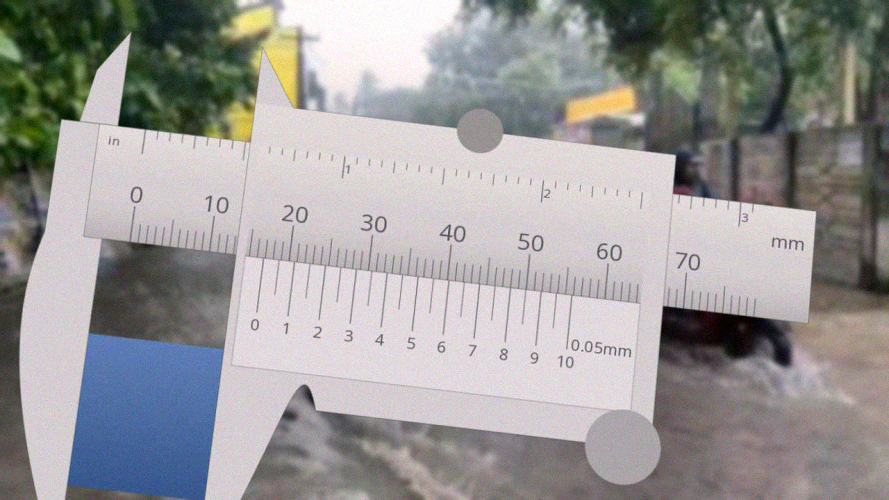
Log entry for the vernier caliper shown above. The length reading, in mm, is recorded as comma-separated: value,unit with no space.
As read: 16.8,mm
